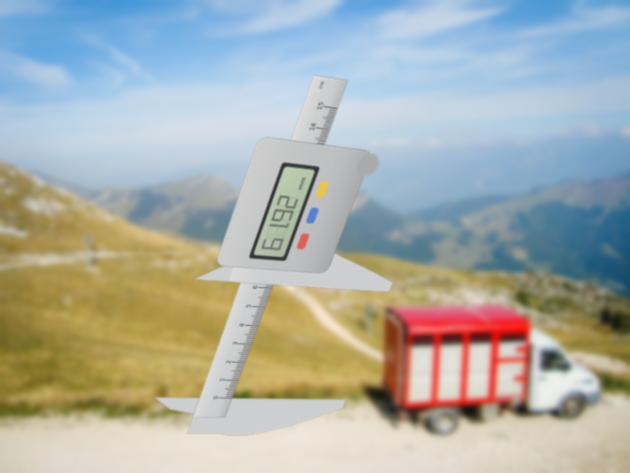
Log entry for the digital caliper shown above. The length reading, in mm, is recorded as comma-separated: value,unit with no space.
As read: 61.92,mm
